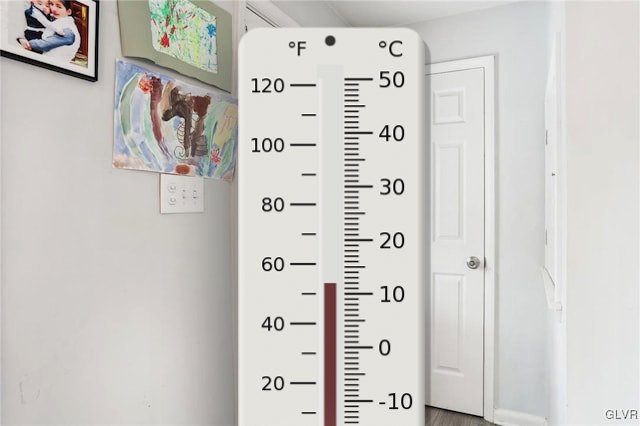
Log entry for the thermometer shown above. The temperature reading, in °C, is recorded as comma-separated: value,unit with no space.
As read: 12,°C
